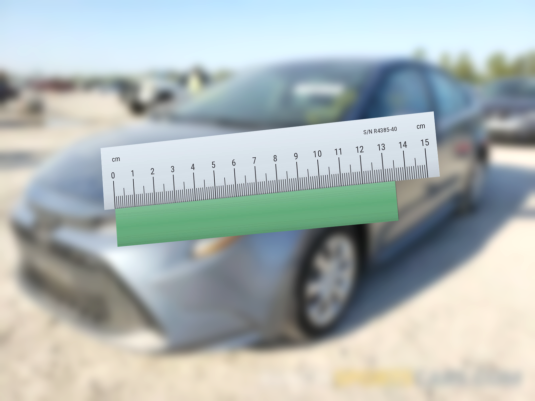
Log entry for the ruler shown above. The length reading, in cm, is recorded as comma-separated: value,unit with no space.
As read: 13.5,cm
